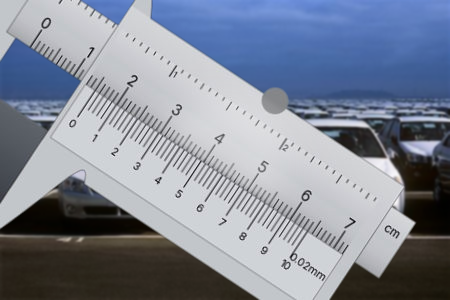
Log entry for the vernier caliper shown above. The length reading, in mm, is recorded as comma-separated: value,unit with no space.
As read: 15.0,mm
